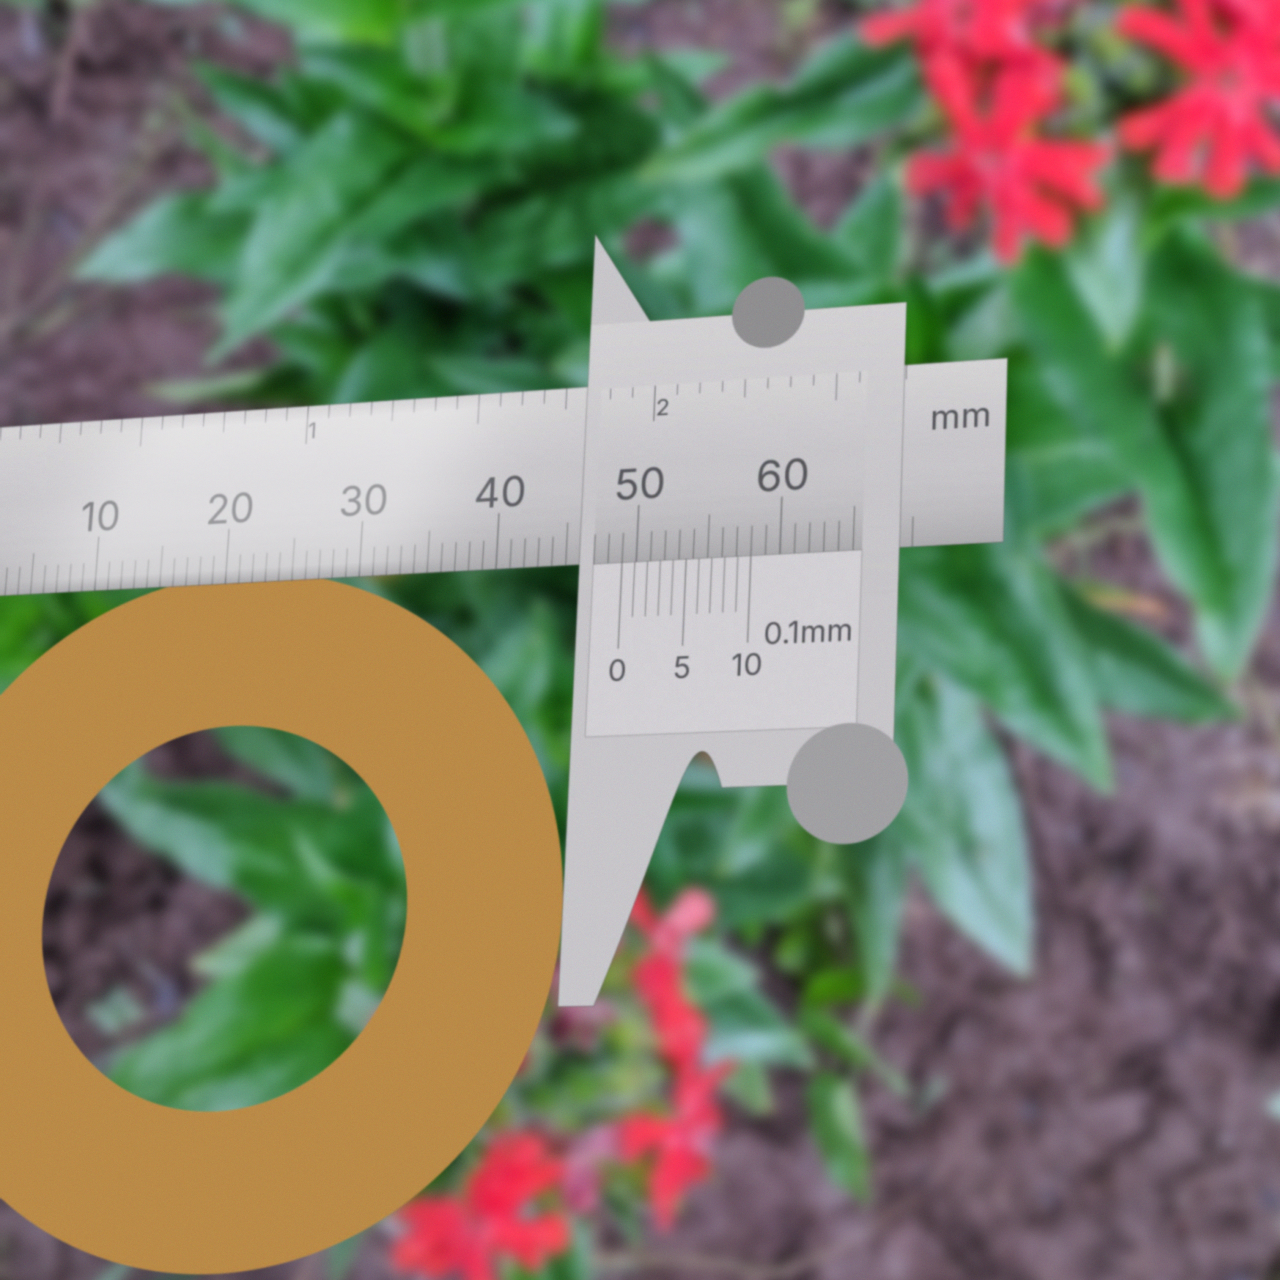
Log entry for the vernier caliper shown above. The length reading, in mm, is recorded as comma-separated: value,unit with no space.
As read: 49.0,mm
